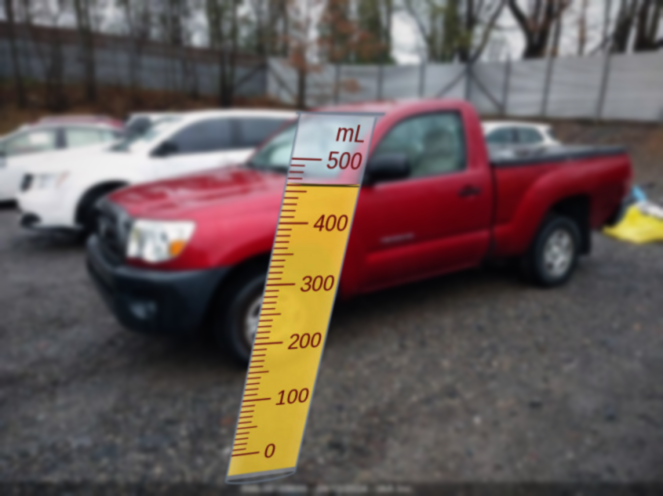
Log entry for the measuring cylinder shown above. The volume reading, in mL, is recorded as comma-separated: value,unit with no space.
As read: 460,mL
